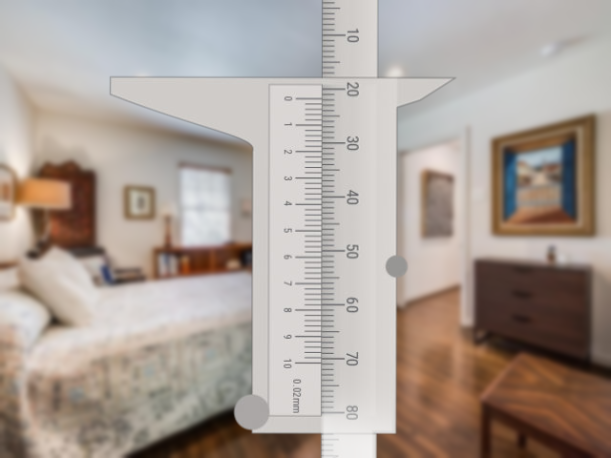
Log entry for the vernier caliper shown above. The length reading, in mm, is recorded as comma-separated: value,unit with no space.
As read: 21.8,mm
